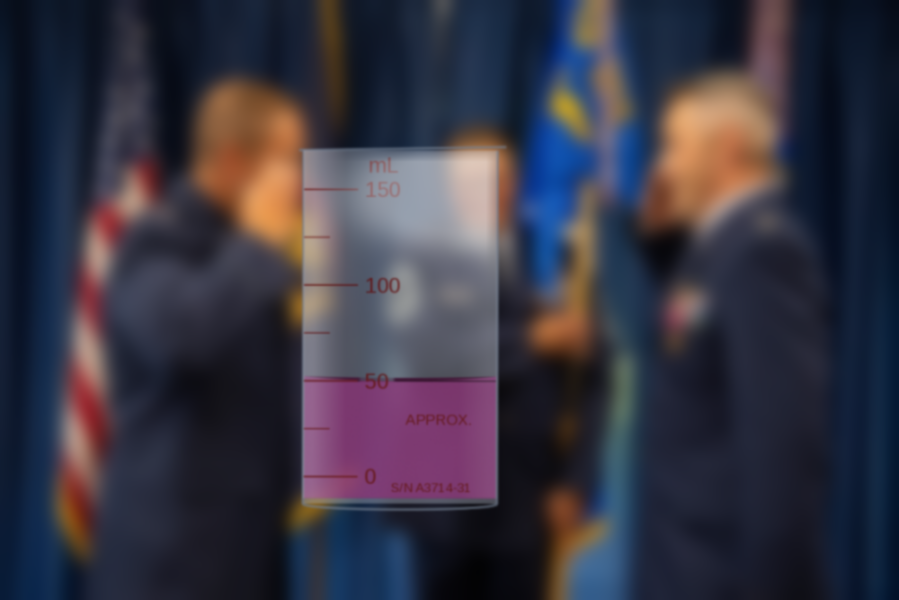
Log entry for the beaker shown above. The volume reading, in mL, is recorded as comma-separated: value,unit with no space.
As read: 50,mL
